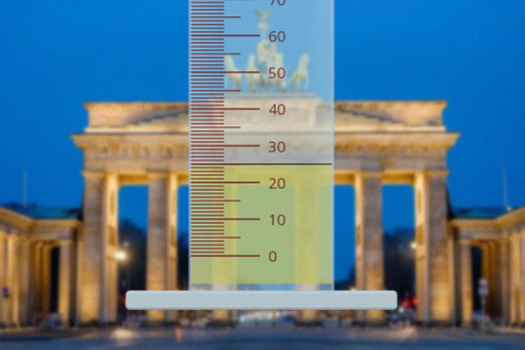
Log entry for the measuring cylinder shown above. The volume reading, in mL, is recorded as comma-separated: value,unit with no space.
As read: 25,mL
